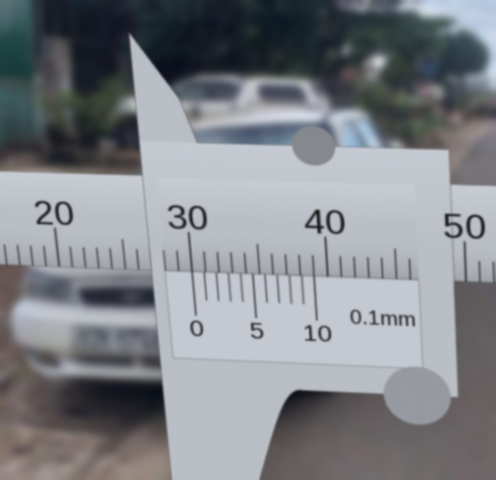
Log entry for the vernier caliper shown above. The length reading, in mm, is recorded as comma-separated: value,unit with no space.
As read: 30.0,mm
